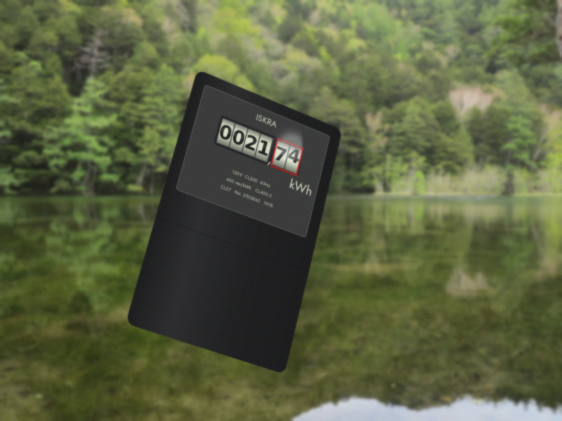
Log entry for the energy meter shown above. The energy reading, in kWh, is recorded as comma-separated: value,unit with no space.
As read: 21.74,kWh
